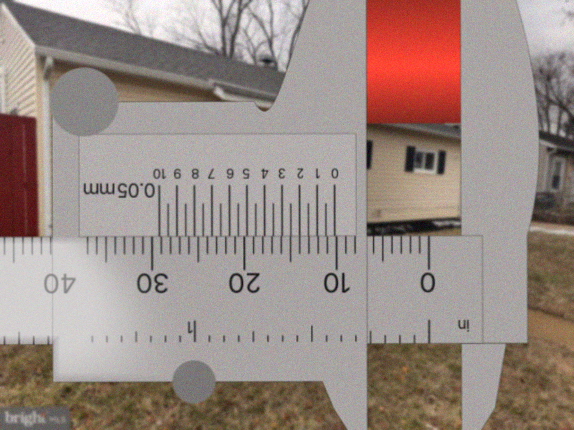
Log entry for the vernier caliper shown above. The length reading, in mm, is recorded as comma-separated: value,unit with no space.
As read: 10.2,mm
